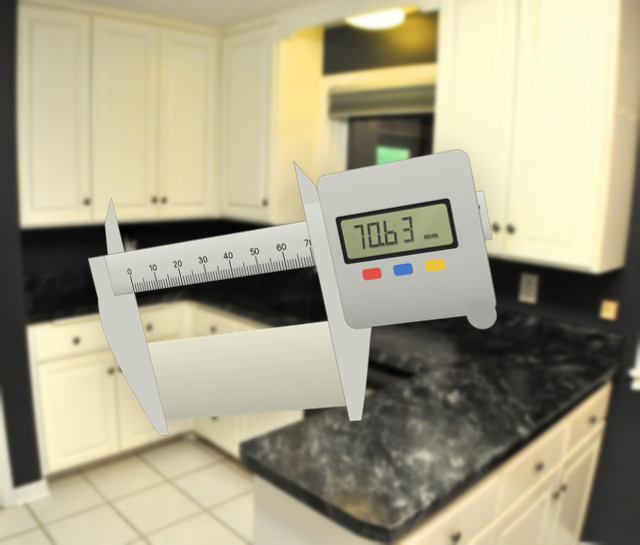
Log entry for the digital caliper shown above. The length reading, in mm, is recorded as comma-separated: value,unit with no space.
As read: 70.63,mm
